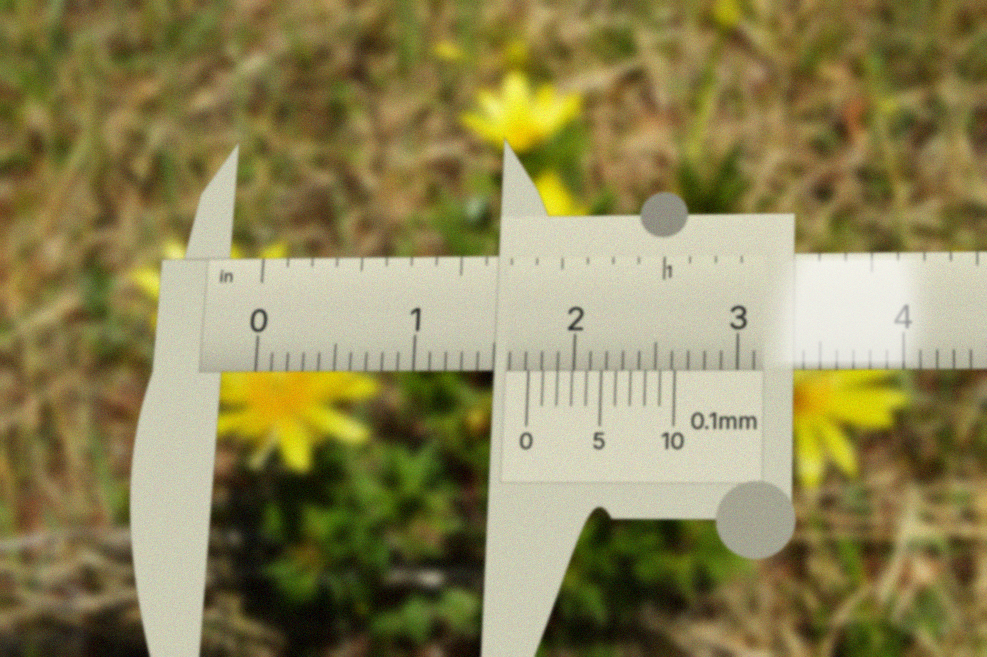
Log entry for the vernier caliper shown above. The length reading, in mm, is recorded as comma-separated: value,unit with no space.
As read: 17.2,mm
